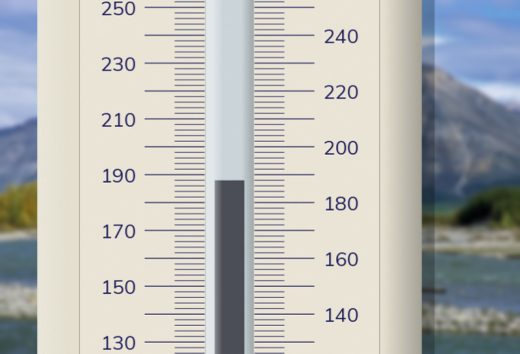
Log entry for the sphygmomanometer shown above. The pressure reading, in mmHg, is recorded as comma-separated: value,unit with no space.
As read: 188,mmHg
